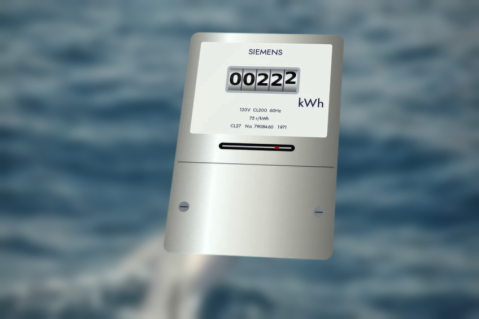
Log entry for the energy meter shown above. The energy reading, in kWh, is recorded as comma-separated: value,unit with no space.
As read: 222,kWh
